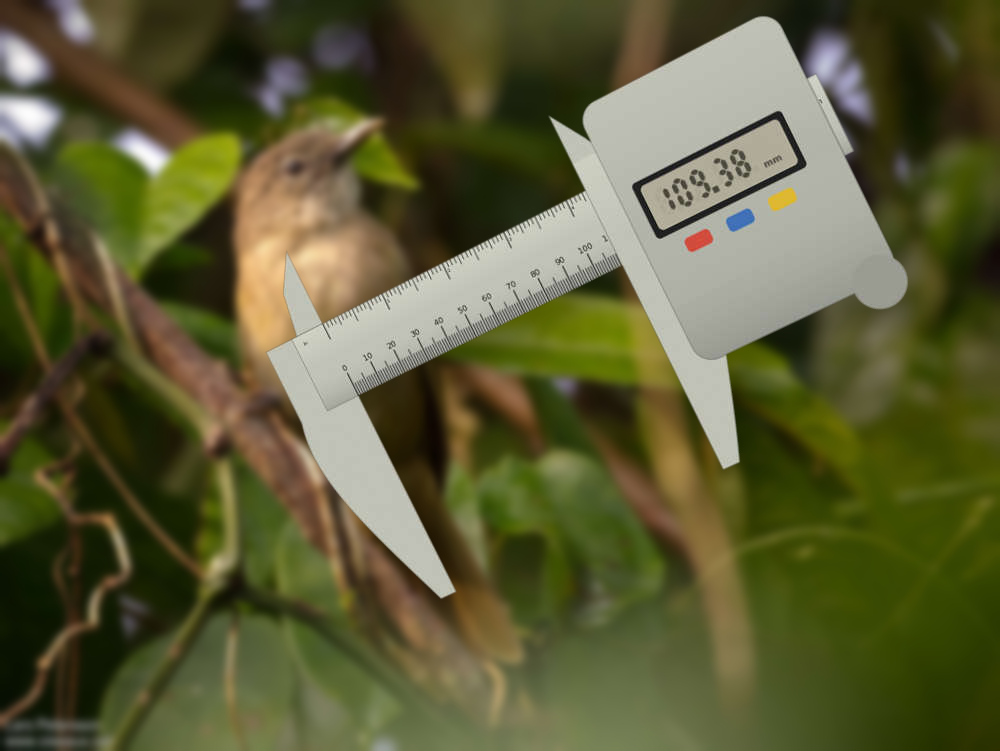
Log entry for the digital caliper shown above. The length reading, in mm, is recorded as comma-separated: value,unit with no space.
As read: 109.38,mm
